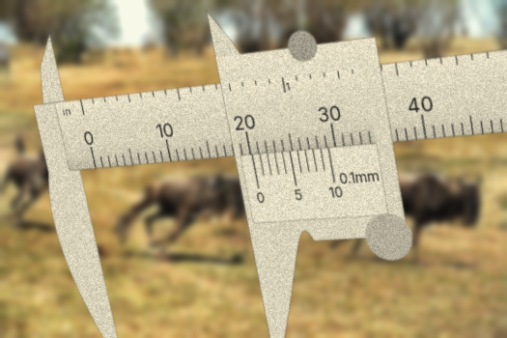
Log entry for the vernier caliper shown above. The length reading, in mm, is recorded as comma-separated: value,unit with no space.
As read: 20.2,mm
